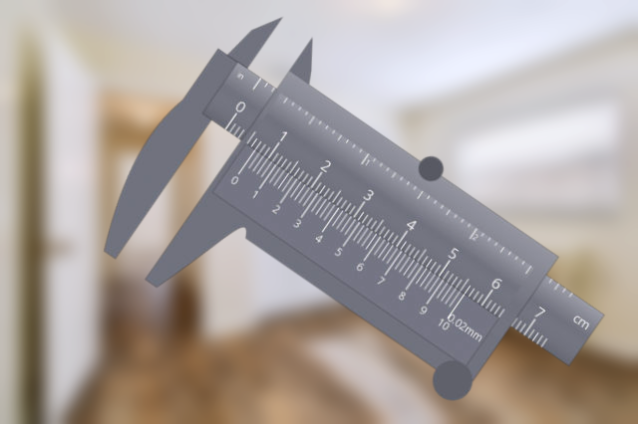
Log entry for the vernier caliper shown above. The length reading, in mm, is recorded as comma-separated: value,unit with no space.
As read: 7.0,mm
